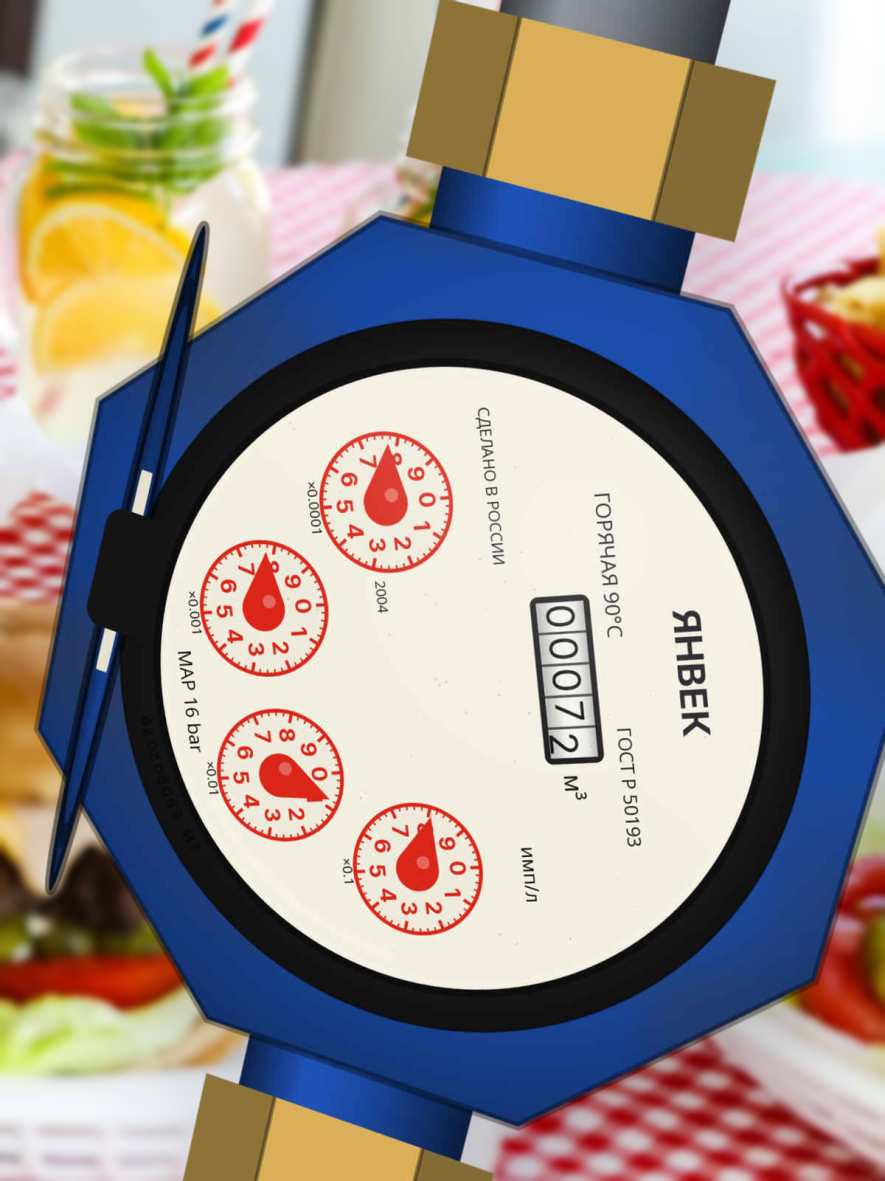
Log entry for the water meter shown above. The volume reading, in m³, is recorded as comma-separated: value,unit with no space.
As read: 71.8077,m³
